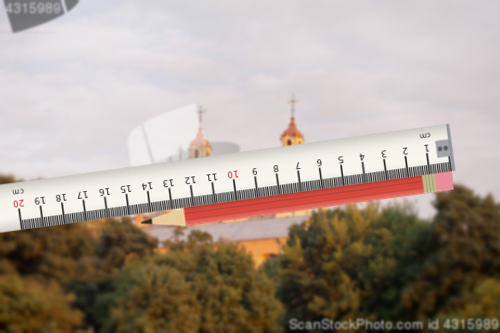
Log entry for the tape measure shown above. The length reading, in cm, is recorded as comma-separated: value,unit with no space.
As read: 14.5,cm
